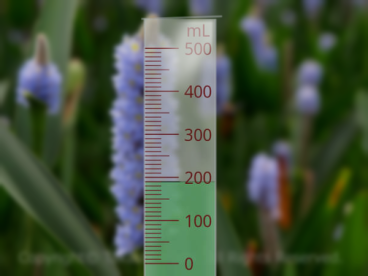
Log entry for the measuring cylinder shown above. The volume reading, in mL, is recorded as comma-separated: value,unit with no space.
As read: 190,mL
